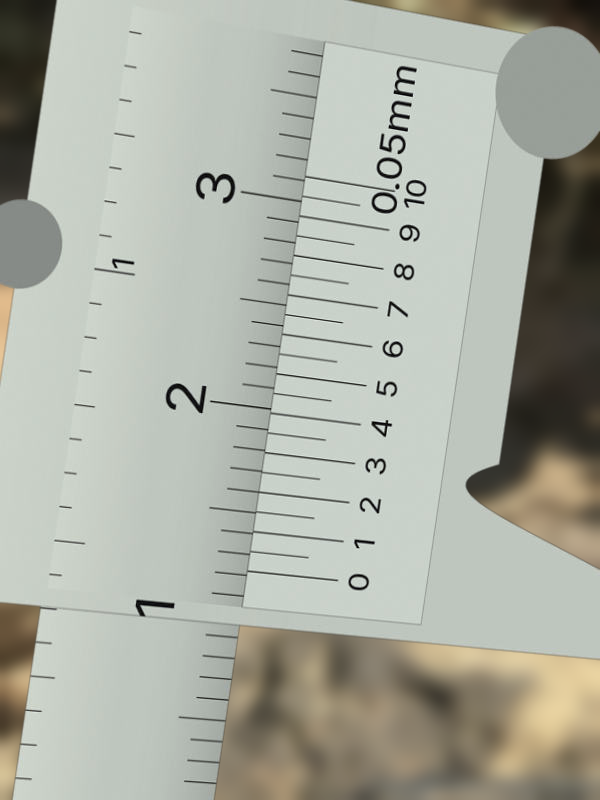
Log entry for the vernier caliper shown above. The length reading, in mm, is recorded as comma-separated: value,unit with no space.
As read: 12.2,mm
